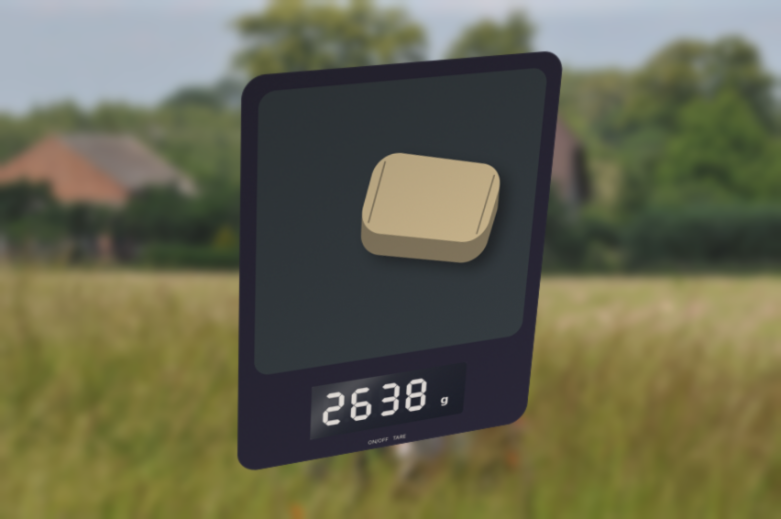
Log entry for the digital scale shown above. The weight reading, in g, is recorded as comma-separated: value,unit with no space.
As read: 2638,g
